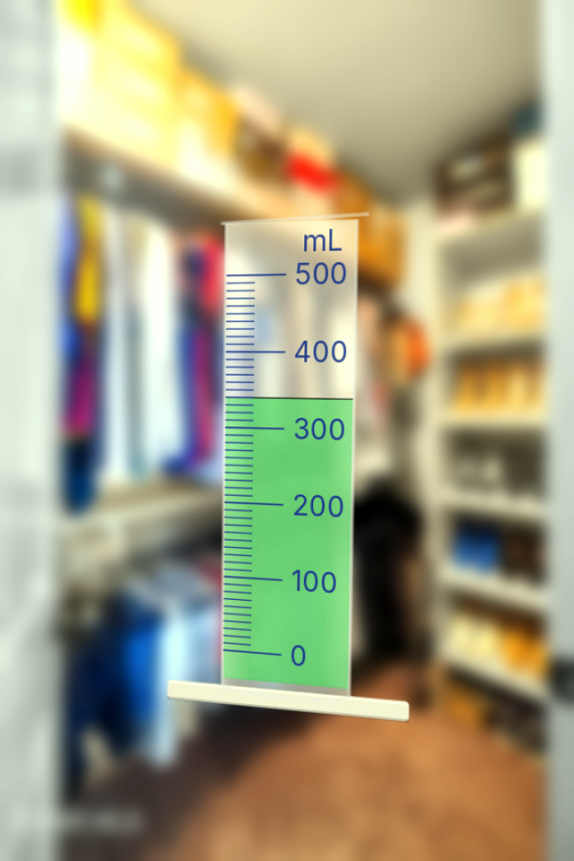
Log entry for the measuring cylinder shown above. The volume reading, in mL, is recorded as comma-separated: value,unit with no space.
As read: 340,mL
